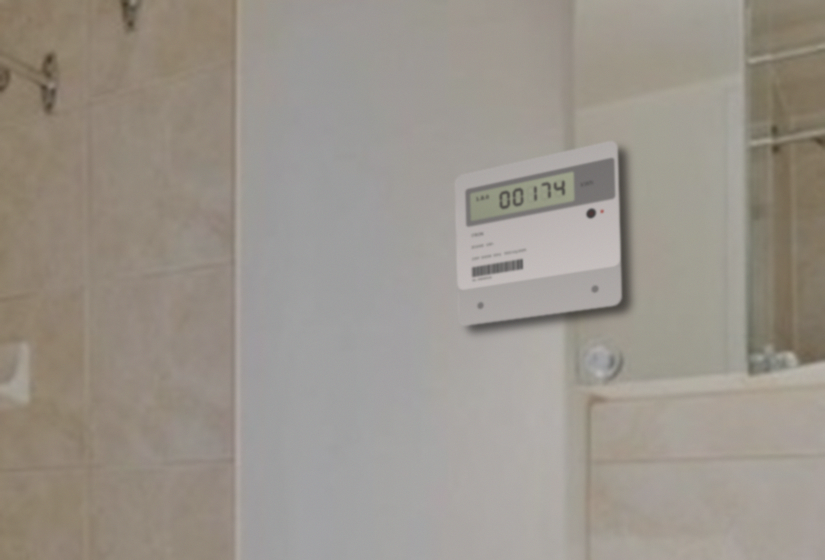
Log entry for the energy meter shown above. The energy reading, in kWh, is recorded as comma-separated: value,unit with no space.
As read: 174,kWh
